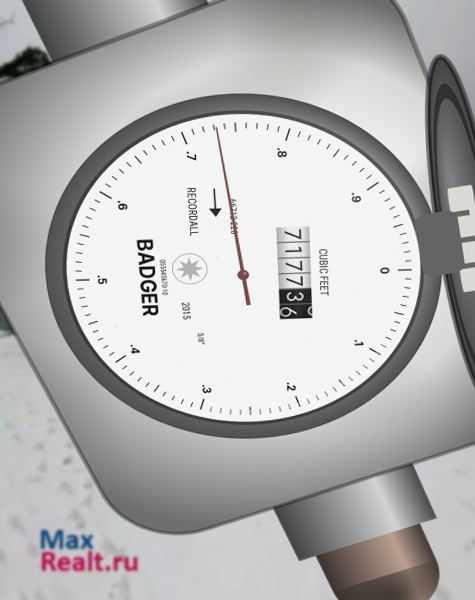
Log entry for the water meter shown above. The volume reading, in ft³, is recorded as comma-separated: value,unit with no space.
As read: 717735.73,ft³
